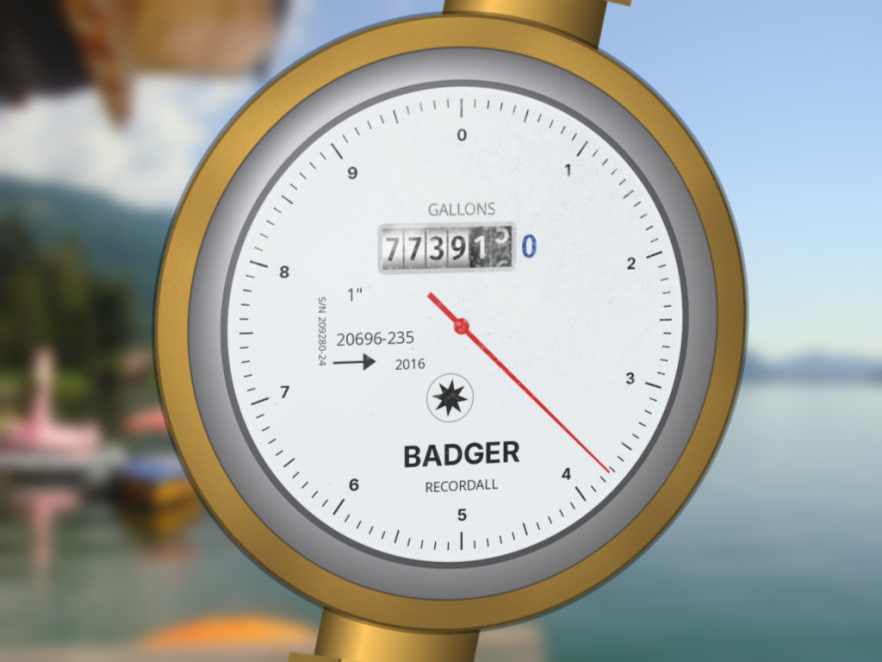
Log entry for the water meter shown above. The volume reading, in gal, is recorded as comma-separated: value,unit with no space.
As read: 7739153.7,gal
